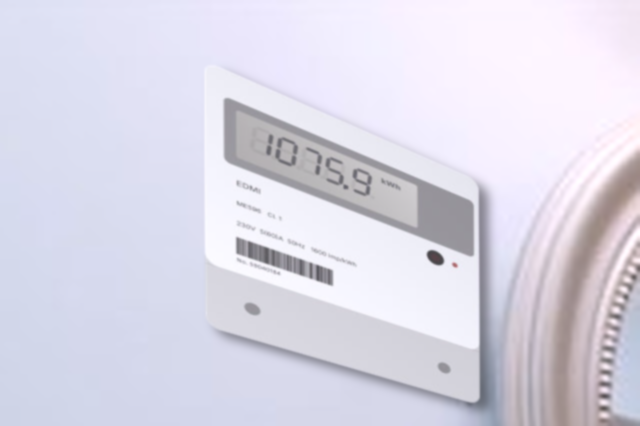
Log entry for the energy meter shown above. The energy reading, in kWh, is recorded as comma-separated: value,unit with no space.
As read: 1075.9,kWh
